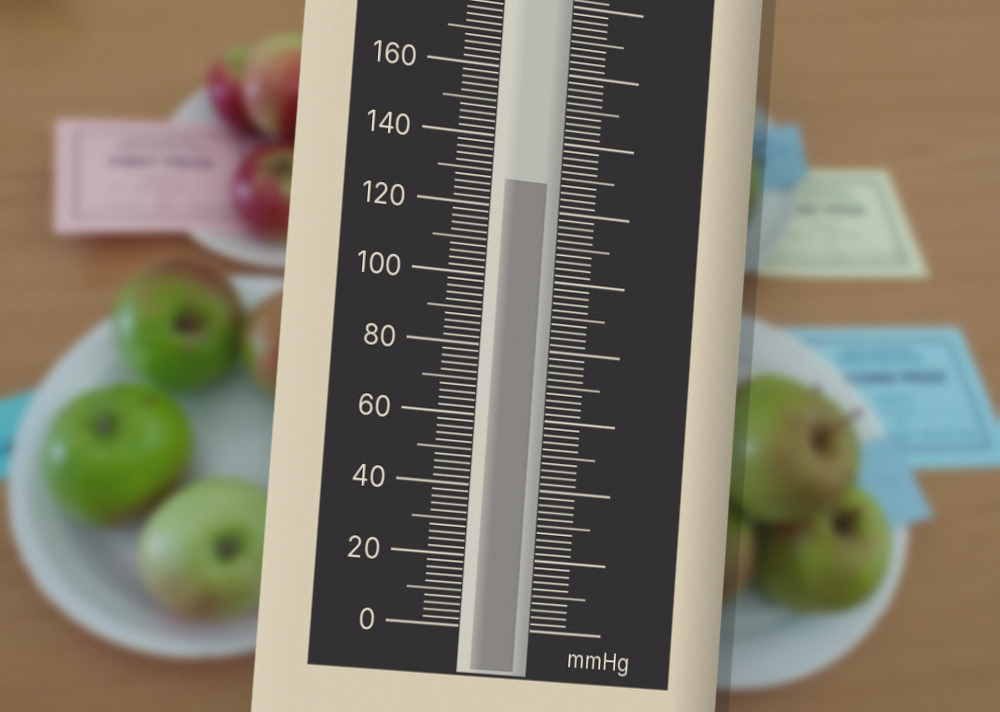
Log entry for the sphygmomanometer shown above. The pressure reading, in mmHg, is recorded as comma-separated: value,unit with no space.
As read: 128,mmHg
